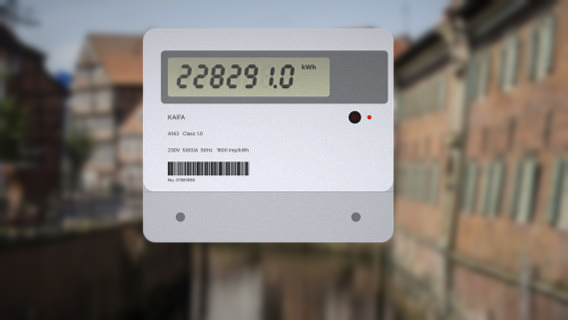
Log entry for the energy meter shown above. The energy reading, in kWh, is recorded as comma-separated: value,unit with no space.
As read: 228291.0,kWh
